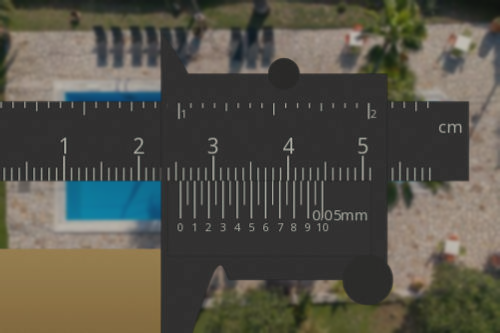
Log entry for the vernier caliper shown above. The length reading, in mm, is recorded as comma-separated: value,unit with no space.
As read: 25.6,mm
